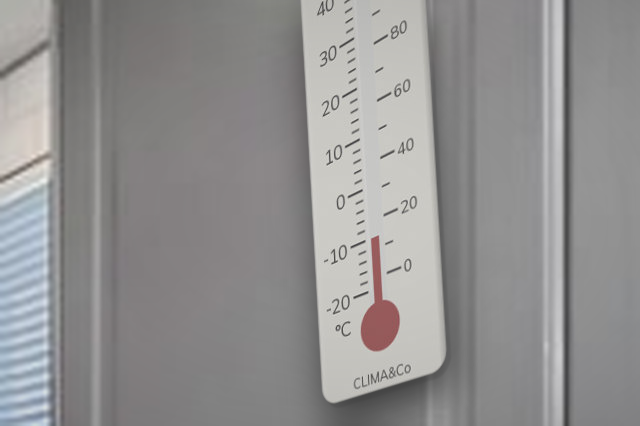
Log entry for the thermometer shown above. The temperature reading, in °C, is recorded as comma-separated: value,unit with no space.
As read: -10,°C
